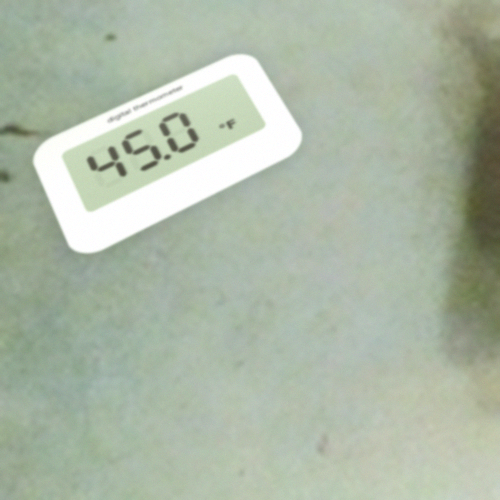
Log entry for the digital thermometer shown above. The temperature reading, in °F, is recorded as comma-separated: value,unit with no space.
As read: 45.0,°F
